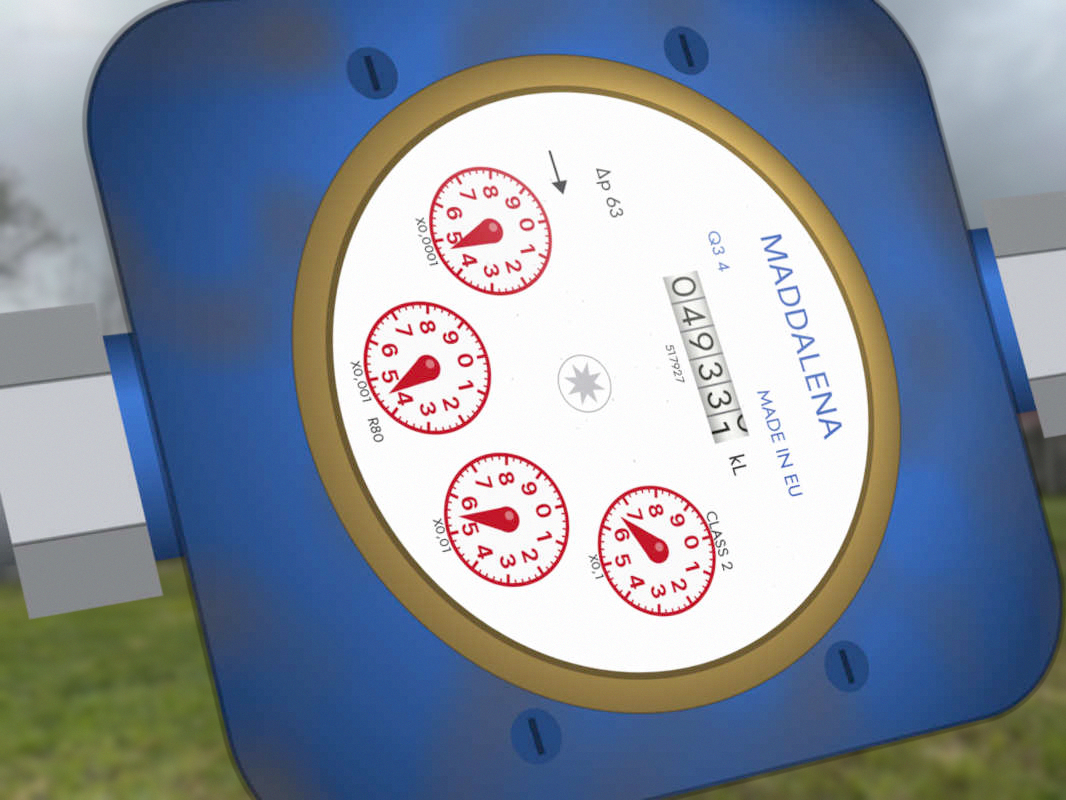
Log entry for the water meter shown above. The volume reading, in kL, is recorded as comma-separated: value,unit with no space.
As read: 49330.6544,kL
